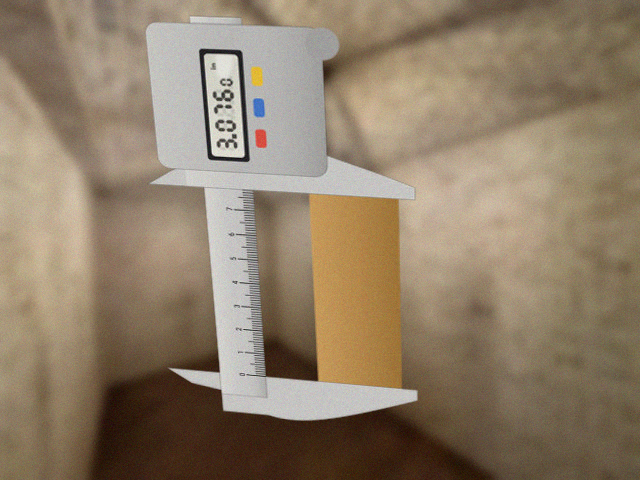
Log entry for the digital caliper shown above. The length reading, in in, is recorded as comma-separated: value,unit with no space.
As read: 3.0760,in
